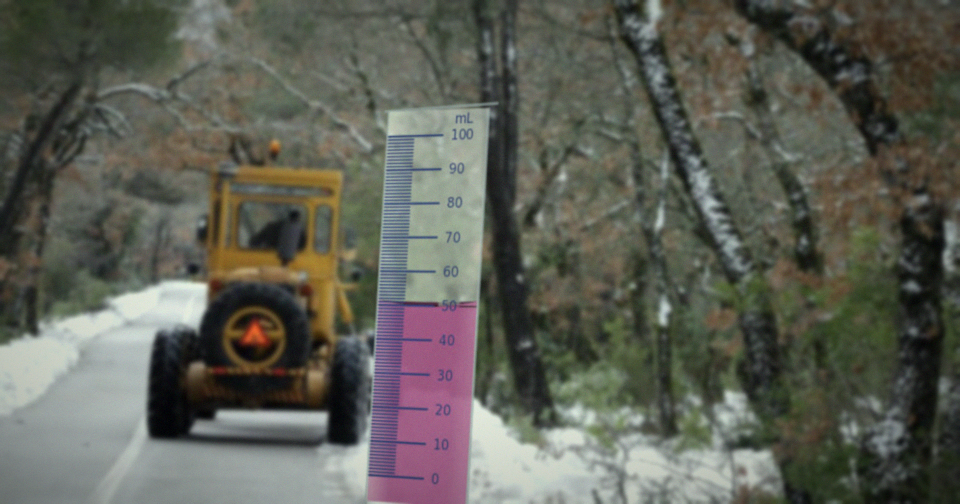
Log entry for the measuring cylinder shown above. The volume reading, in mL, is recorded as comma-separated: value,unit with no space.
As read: 50,mL
